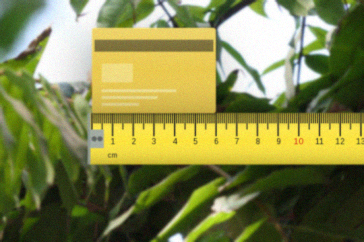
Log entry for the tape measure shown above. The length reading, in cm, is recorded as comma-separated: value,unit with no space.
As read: 6,cm
